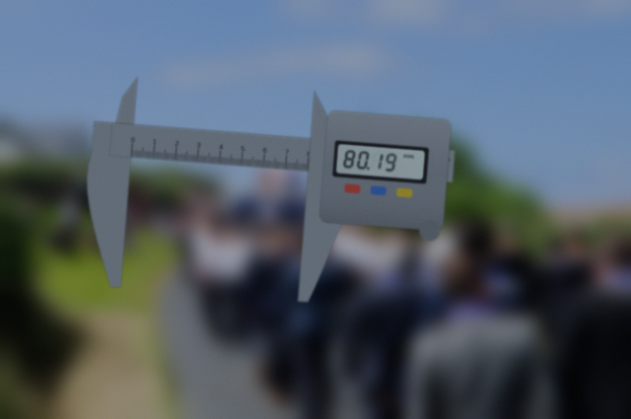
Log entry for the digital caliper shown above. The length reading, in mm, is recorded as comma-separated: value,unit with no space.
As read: 80.19,mm
